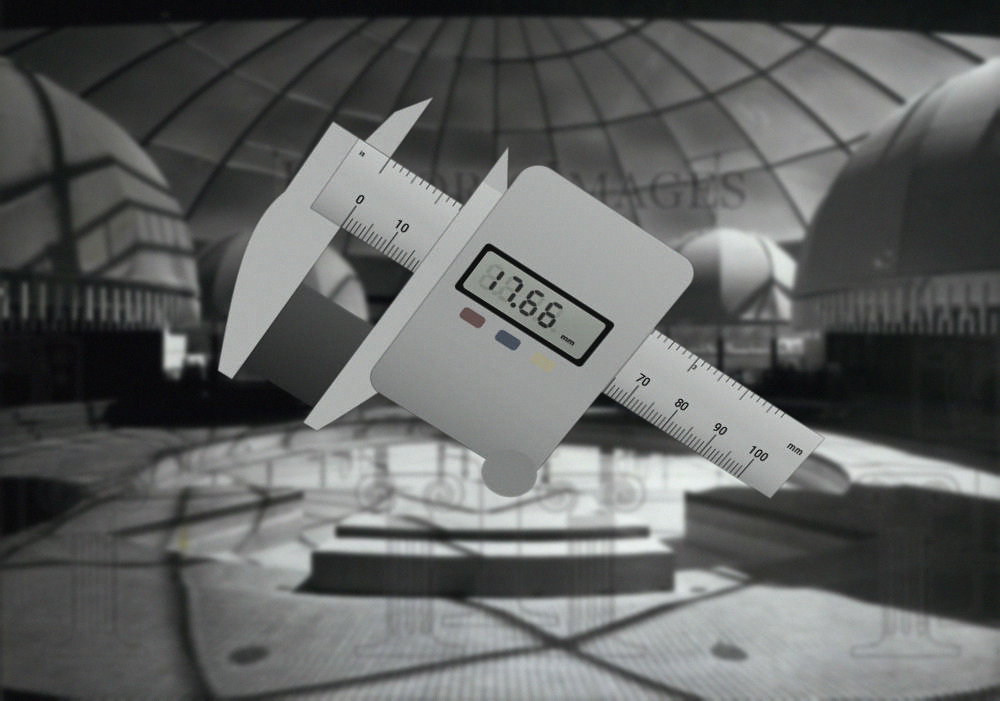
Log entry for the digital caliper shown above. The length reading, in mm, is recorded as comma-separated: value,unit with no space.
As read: 17.66,mm
